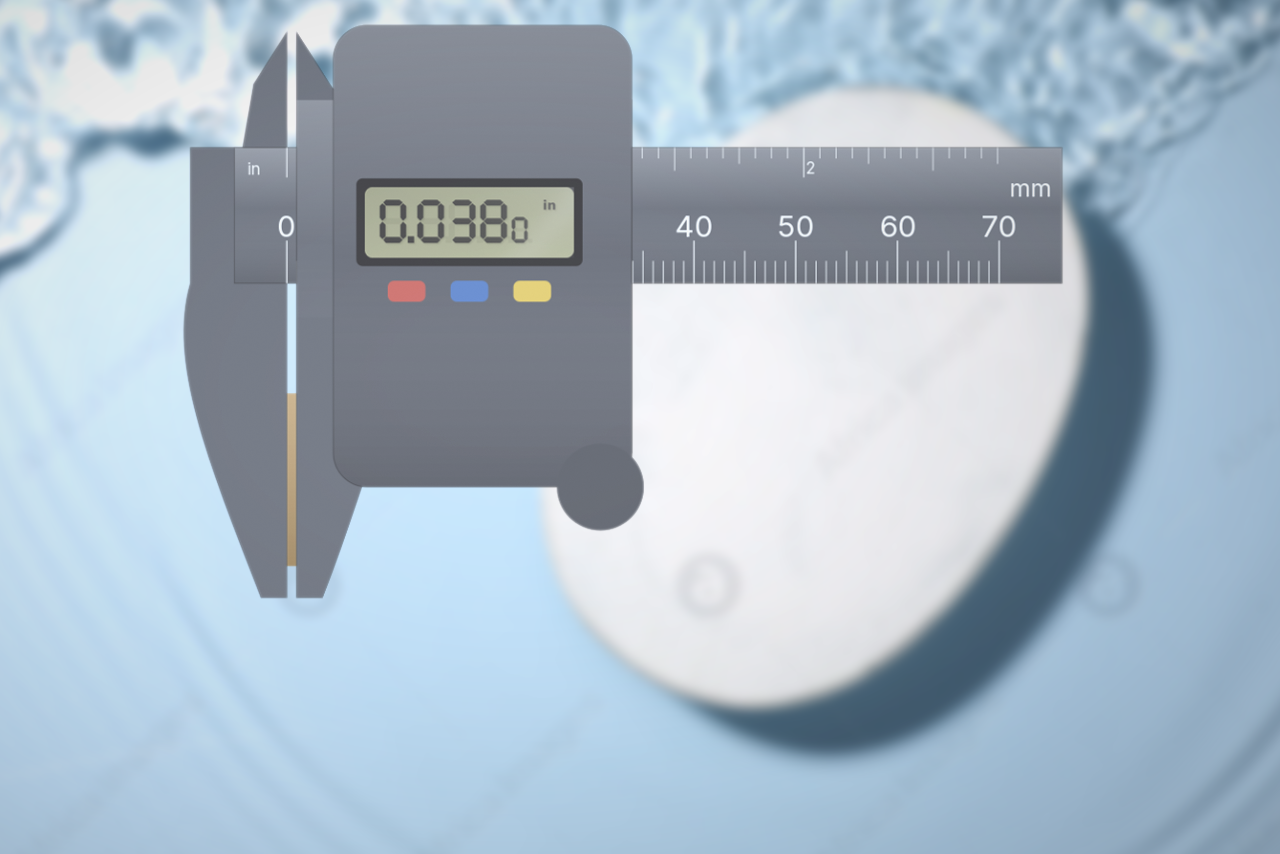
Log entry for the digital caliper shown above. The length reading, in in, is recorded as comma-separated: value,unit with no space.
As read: 0.0380,in
